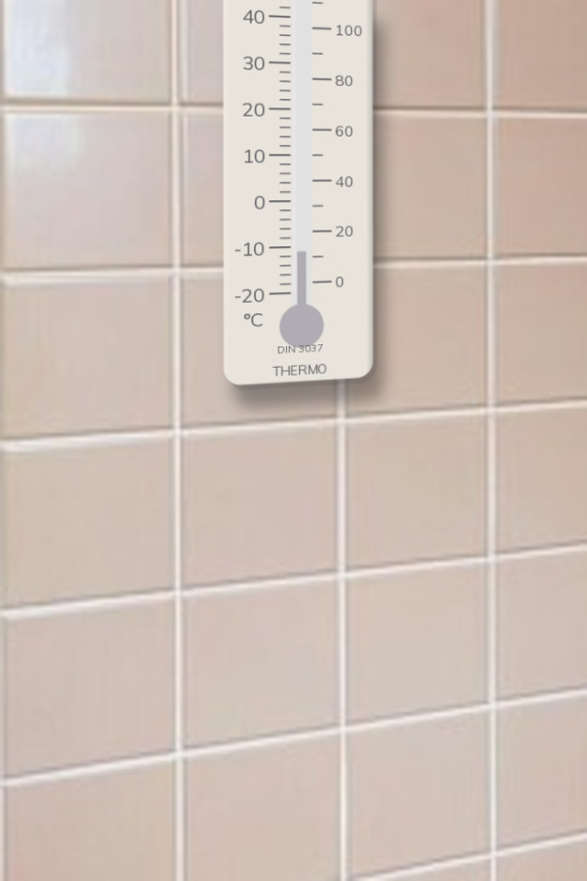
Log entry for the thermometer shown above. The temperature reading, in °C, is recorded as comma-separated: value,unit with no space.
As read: -11,°C
